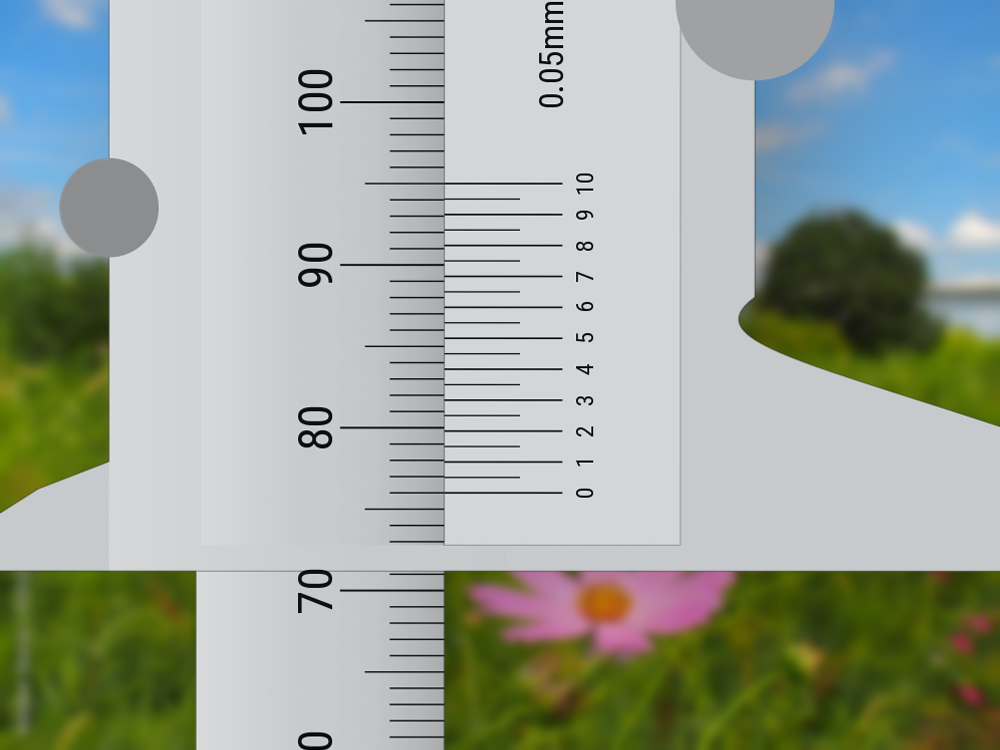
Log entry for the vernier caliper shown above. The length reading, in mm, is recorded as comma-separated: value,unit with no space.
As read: 76.0,mm
